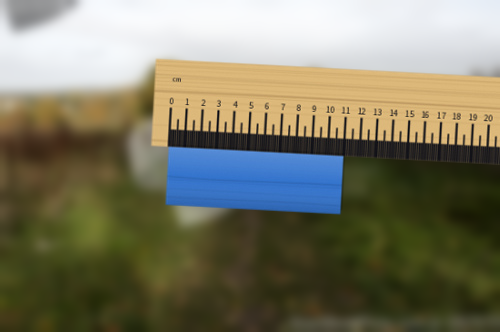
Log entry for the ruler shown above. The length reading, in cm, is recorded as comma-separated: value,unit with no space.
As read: 11,cm
